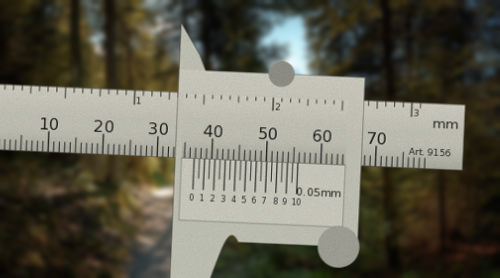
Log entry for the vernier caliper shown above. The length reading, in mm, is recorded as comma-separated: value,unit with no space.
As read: 36.8,mm
